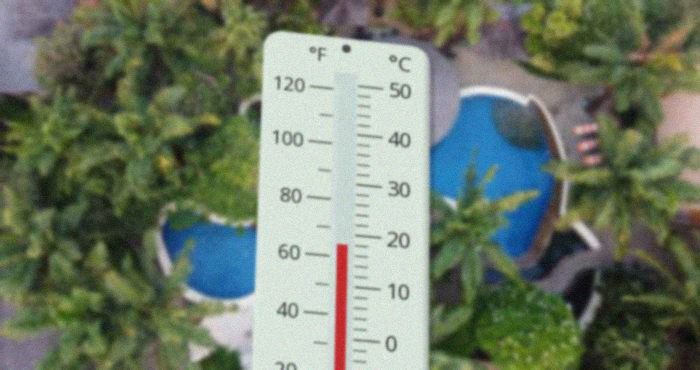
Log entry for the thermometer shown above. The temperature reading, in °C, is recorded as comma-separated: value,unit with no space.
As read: 18,°C
